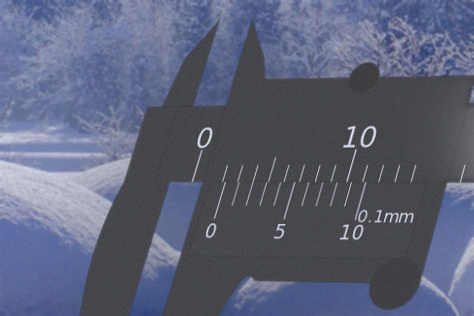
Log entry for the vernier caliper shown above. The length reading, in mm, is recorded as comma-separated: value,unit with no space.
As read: 2.2,mm
